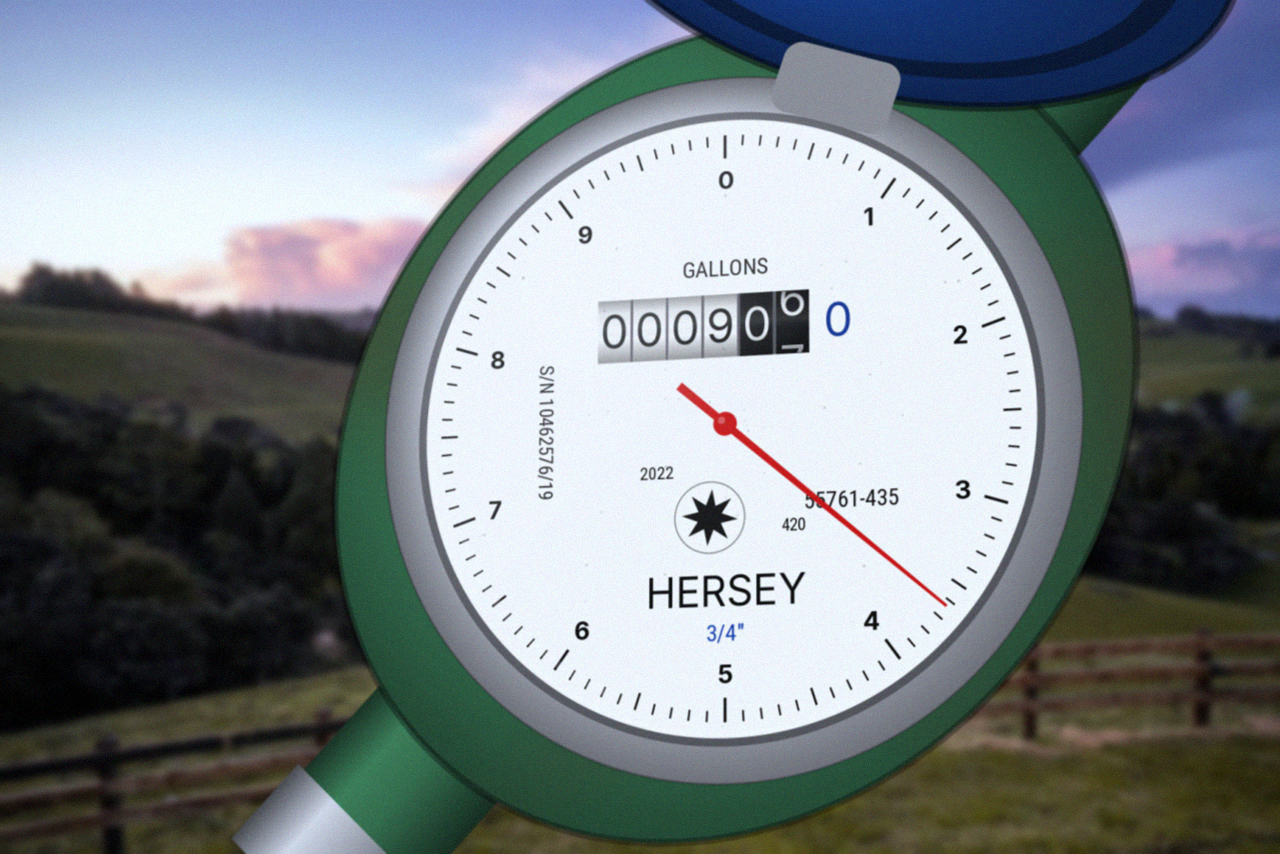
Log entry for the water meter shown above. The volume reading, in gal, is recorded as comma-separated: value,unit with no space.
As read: 9063.6,gal
